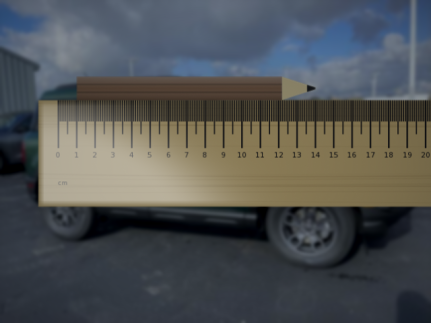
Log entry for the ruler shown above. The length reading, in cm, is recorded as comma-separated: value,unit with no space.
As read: 13,cm
